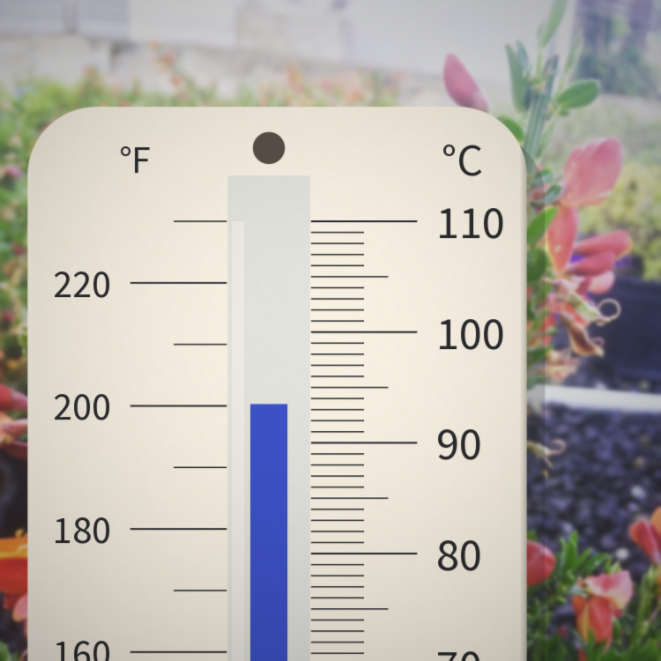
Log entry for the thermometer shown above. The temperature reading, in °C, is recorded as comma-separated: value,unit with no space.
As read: 93.5,°C
